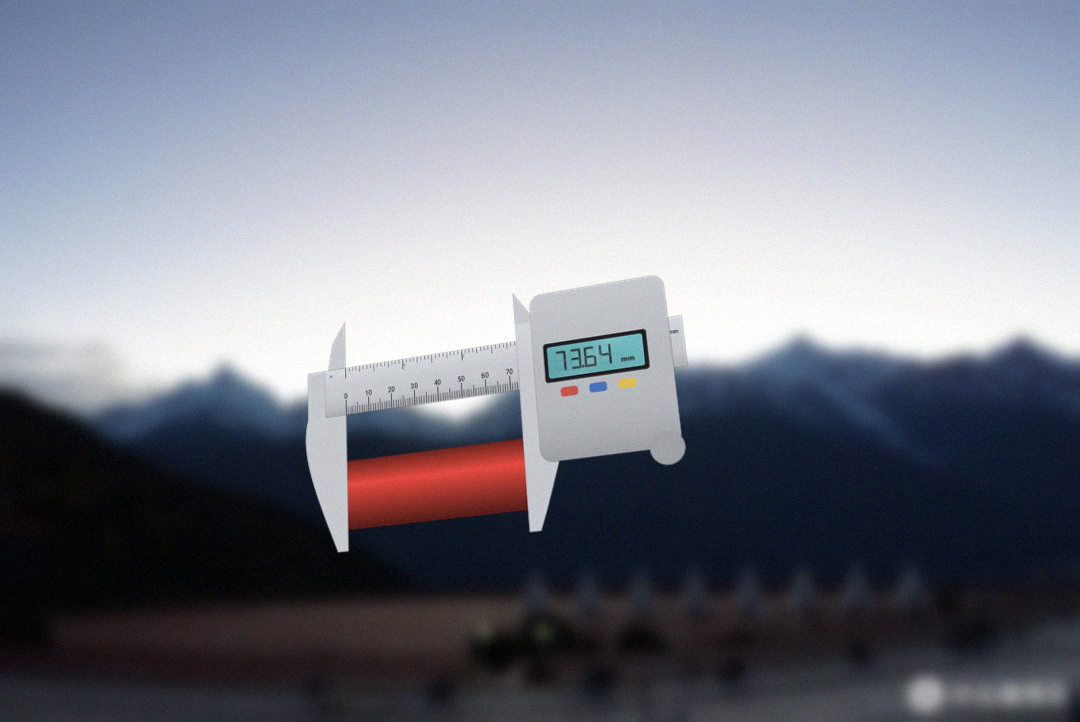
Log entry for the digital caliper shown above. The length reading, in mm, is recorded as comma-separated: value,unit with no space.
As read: 73.64,mm
